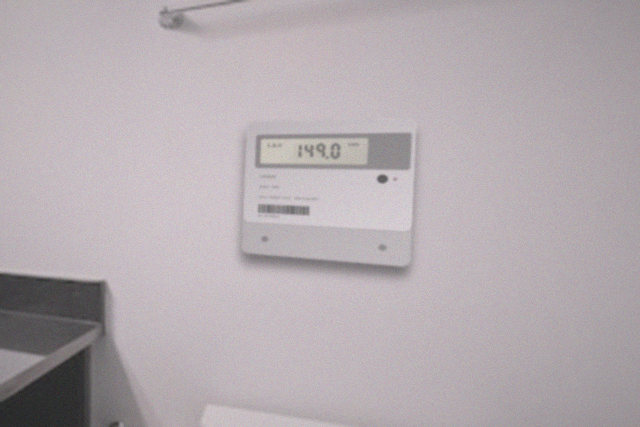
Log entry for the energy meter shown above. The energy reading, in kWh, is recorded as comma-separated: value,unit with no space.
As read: 149.0,kWh
